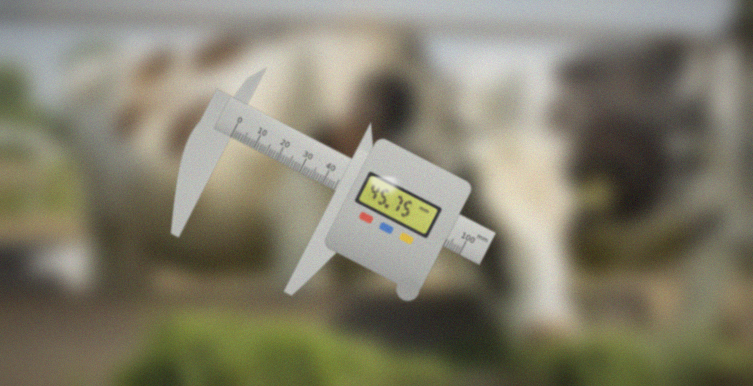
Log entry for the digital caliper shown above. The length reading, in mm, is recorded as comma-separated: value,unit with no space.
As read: 45.75,mm
